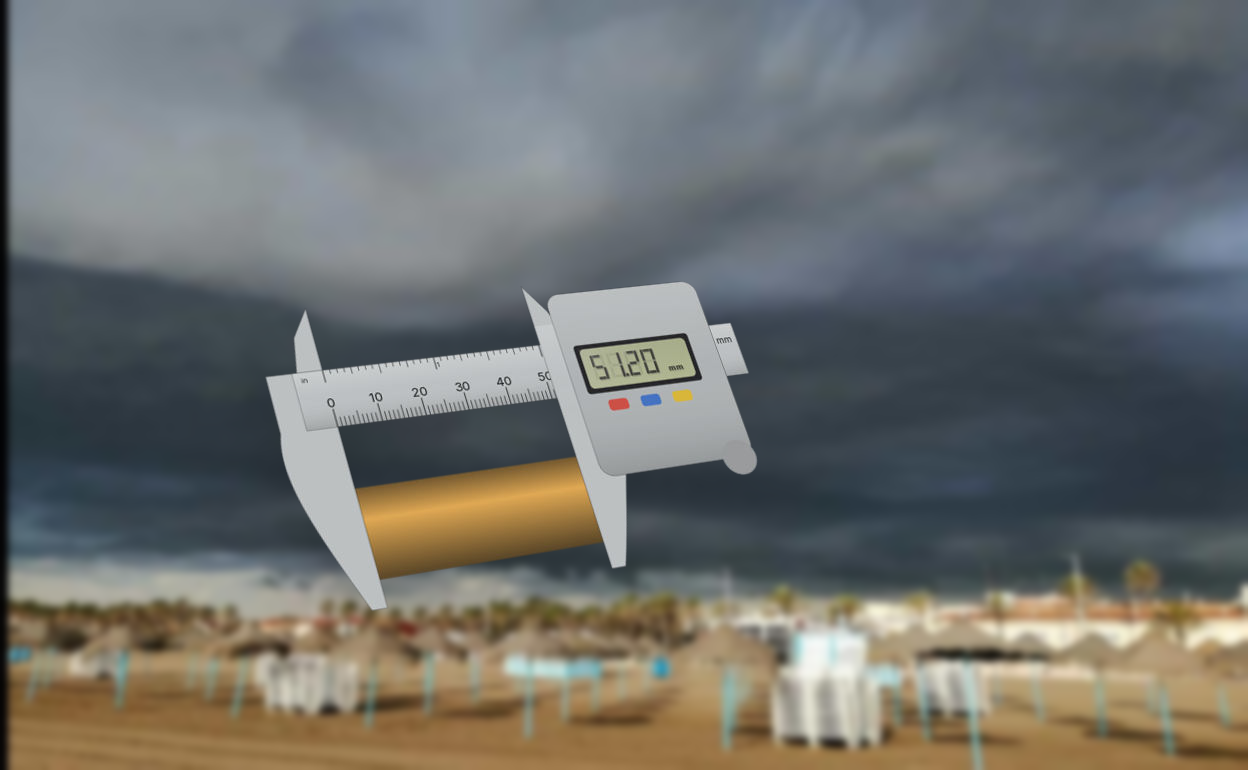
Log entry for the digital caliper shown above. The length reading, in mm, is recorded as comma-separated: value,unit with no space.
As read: 51.20,mm
